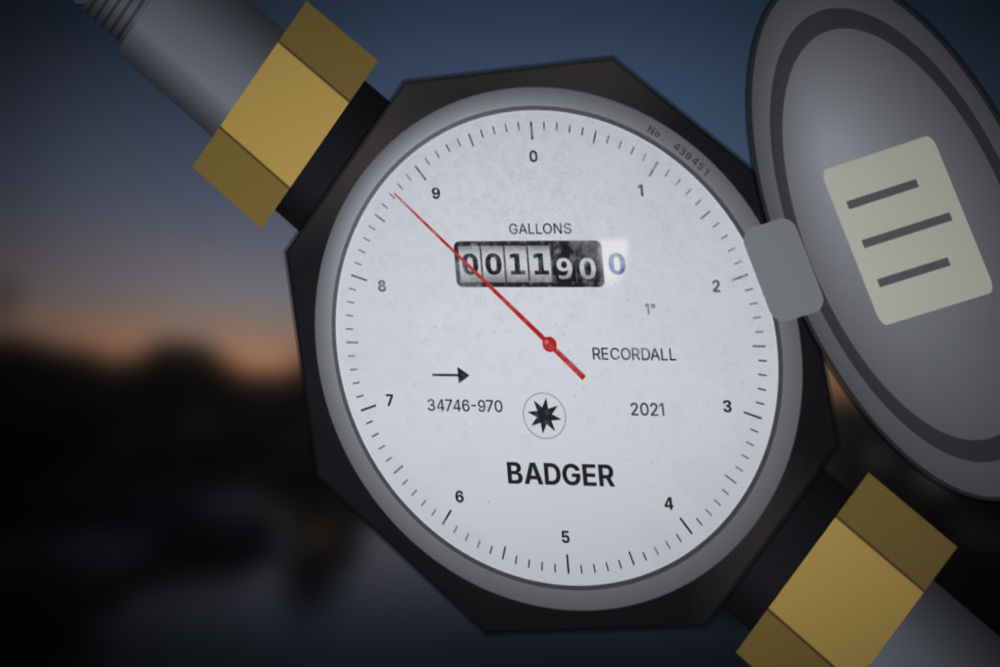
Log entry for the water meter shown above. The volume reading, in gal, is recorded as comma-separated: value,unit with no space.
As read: 11898.7,gal
